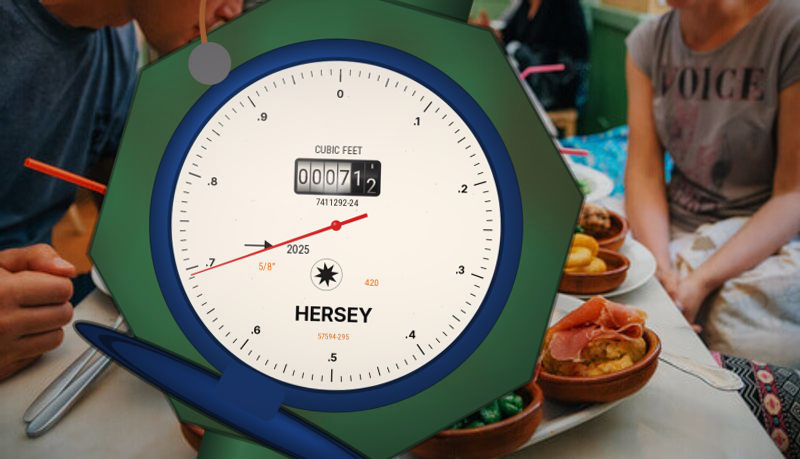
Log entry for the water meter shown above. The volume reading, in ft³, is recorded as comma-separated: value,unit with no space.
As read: 711.69,ft³
